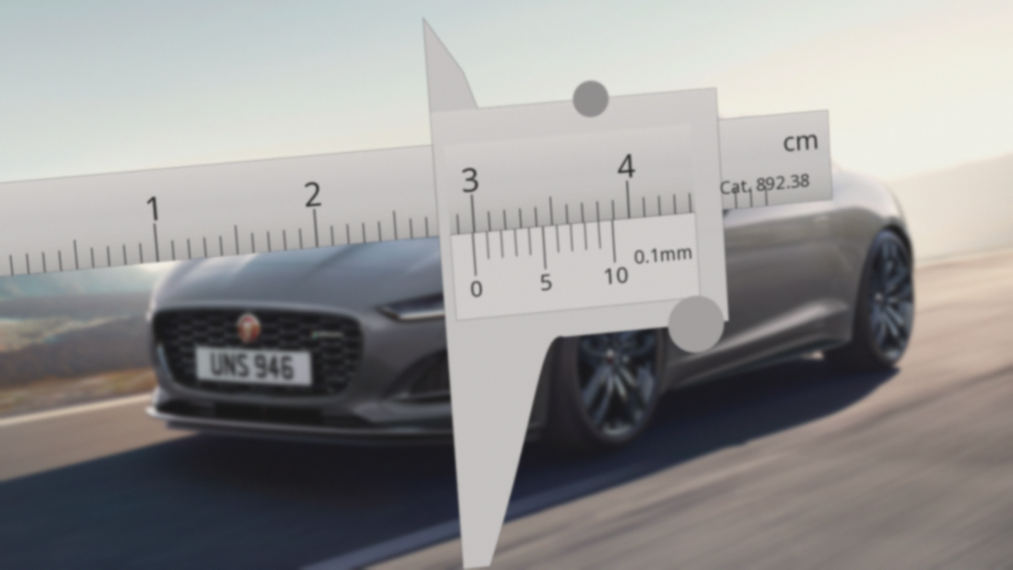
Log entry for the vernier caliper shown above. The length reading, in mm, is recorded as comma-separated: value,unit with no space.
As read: 29.9,mm
